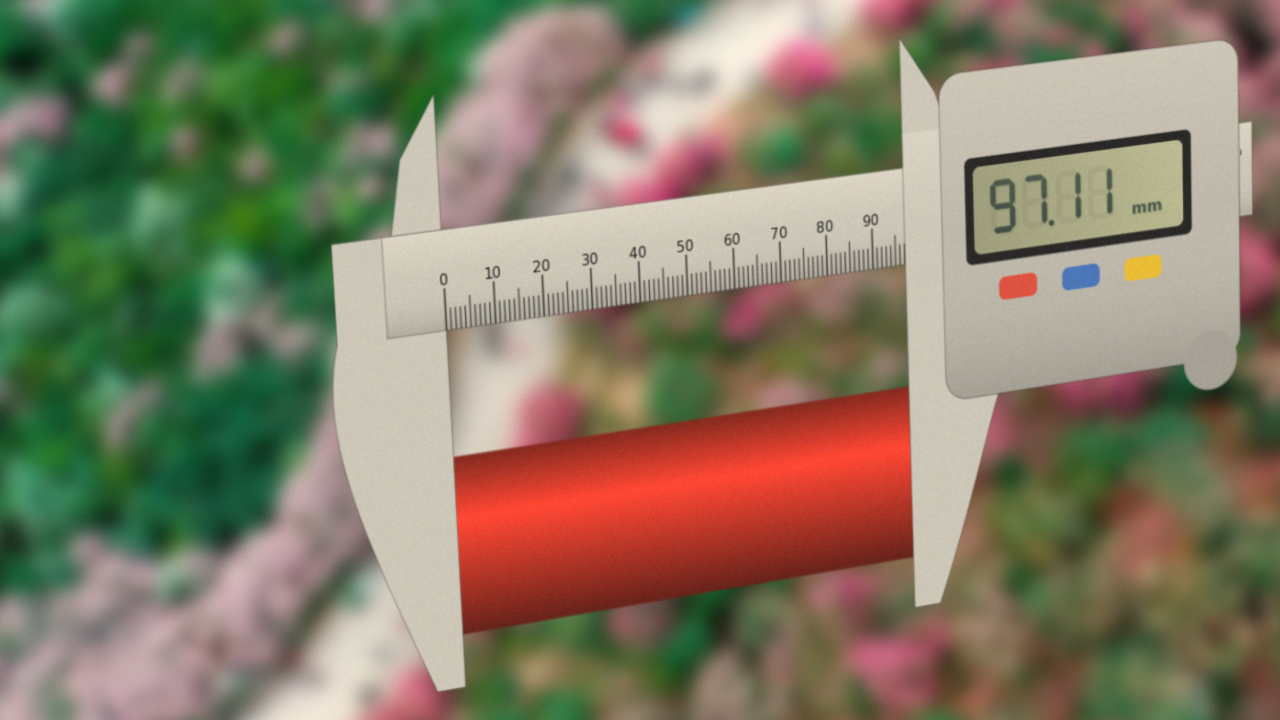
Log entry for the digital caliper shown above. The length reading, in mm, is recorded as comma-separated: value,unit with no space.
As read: 97.11,mm
